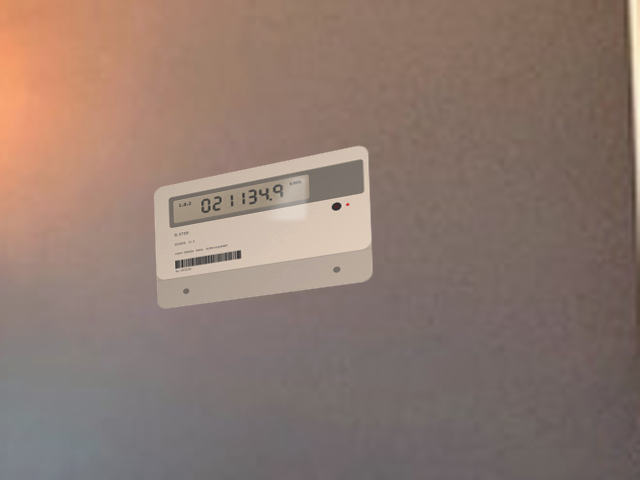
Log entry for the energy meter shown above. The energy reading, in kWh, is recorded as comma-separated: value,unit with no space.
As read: 21134.9,kWh
